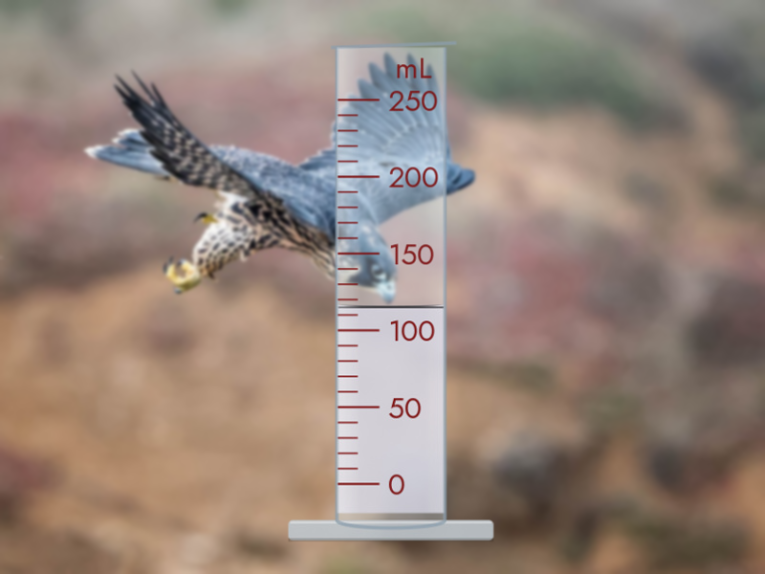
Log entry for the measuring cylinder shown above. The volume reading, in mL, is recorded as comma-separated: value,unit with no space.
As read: 115,mL
